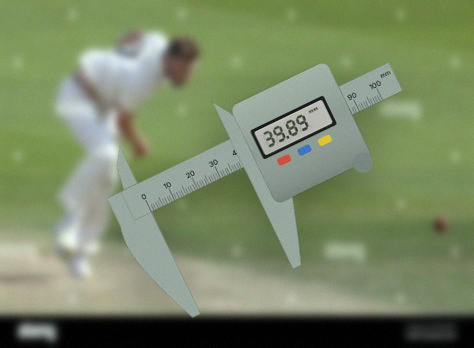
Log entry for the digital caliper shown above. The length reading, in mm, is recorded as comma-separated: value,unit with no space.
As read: 39.89,mm
